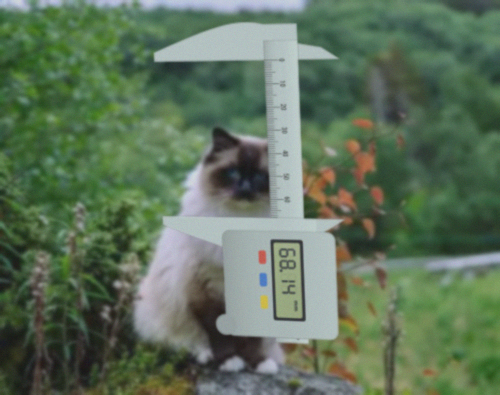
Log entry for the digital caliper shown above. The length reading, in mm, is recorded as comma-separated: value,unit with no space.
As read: 68.14,mm
